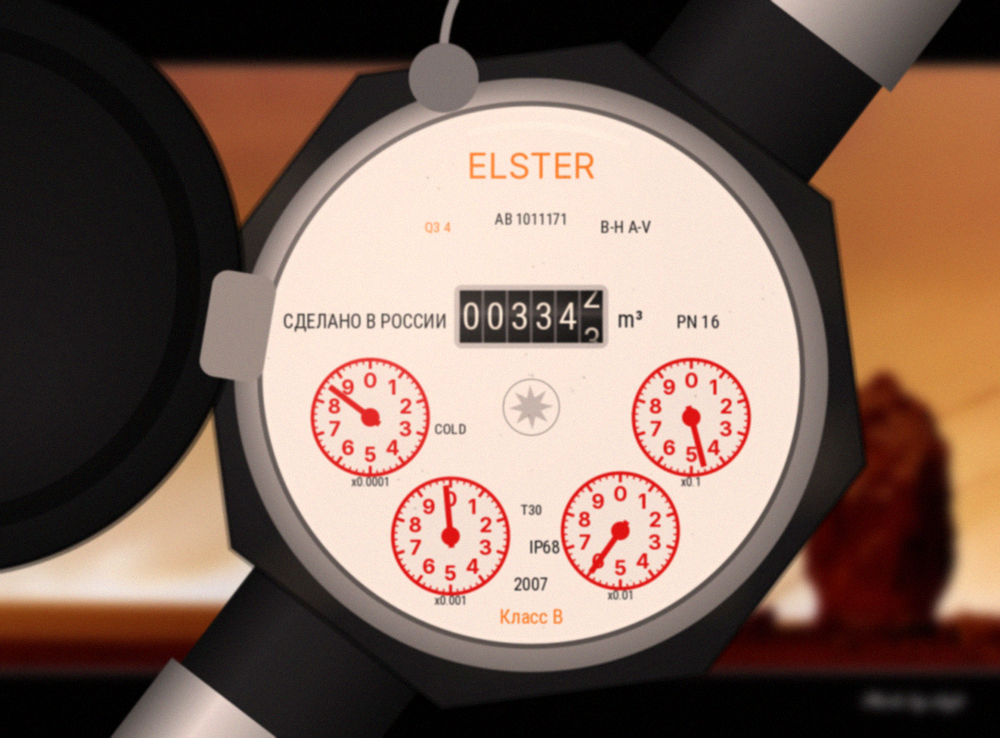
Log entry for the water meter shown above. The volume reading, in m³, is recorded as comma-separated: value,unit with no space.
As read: 3342.4598,m³
